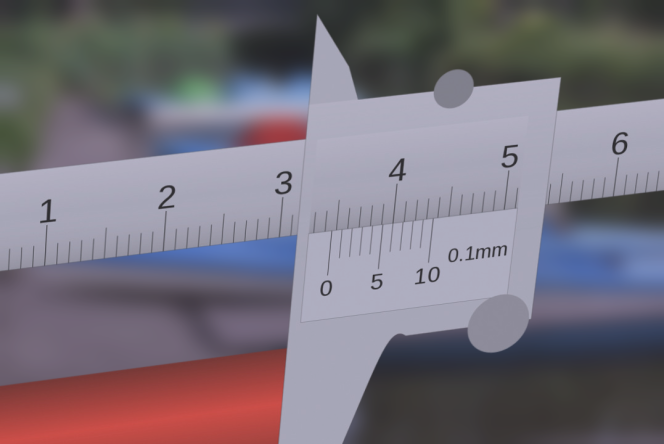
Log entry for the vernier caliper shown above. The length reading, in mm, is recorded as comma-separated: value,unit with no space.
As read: 34.6,mm
